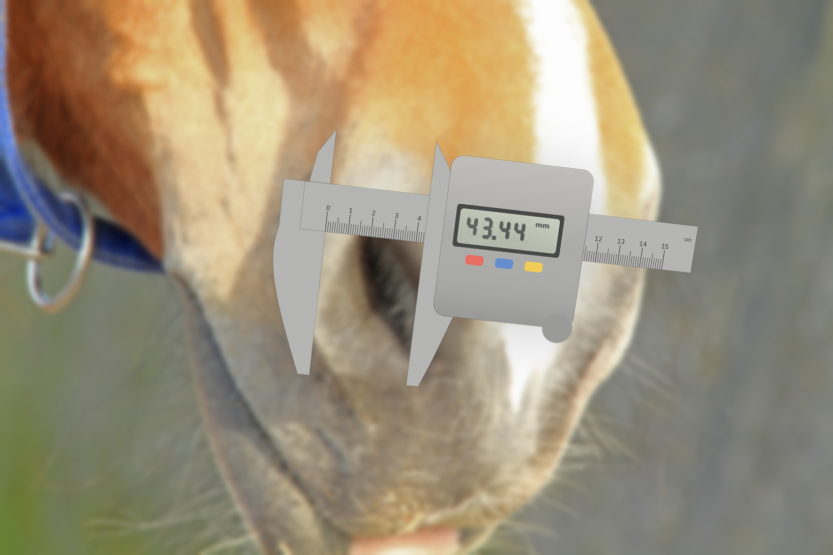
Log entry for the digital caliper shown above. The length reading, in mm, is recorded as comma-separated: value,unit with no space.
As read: 43.44,mm
